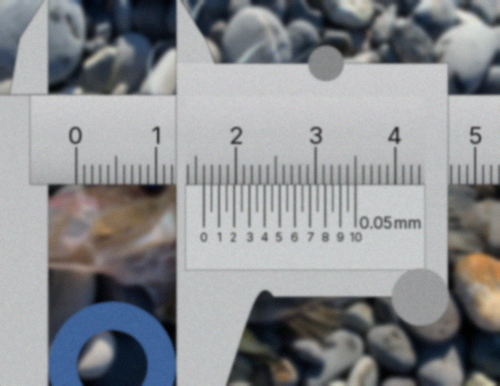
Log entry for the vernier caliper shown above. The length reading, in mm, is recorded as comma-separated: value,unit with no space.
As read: 16.0,mm
